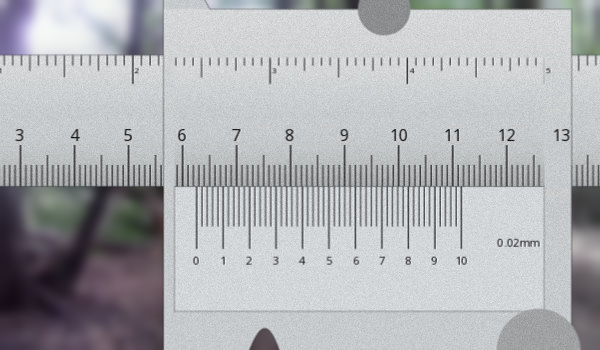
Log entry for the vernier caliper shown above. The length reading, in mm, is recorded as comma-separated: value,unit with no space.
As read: 62.6,mm
